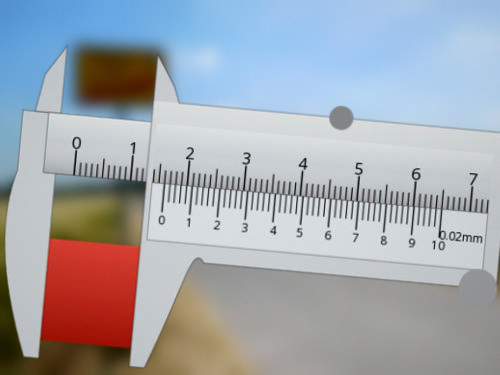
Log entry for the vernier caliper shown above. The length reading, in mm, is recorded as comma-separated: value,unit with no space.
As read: 16.0,mm
